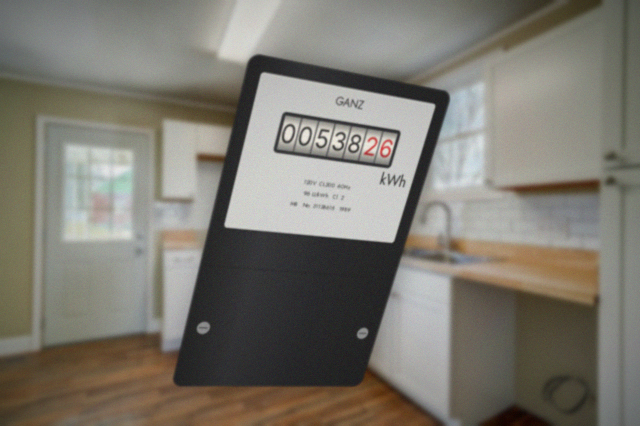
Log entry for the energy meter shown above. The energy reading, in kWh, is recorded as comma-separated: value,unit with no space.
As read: 538.26,kWh
